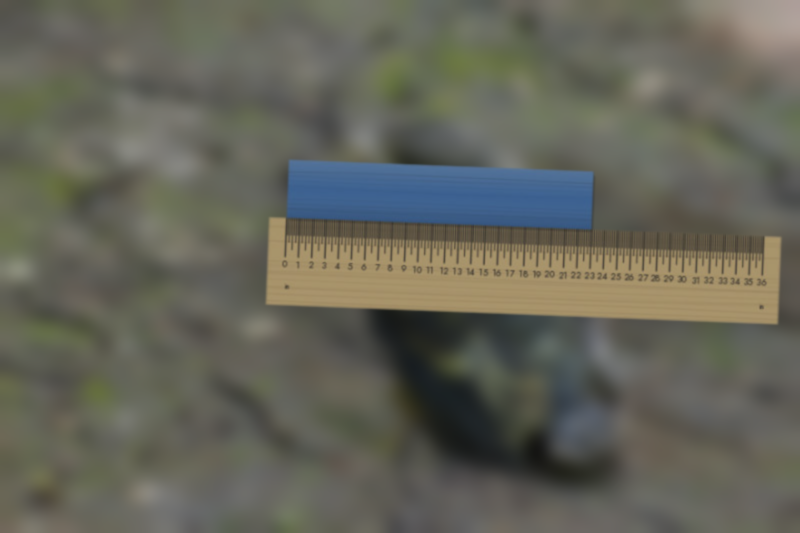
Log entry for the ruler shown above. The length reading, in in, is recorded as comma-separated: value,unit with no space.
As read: 23,in
